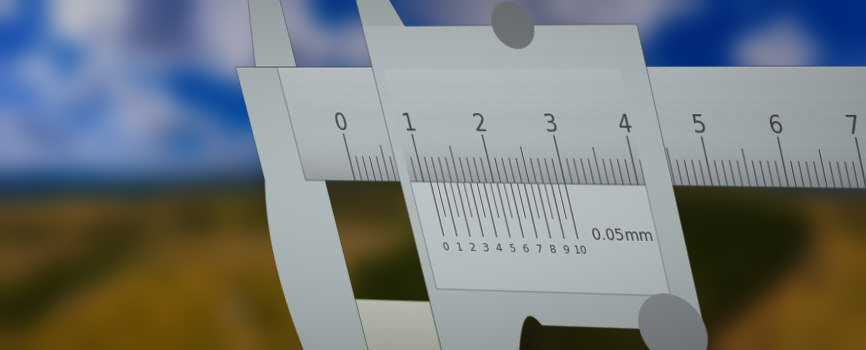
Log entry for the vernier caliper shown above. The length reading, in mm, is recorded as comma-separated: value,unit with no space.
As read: 11.0,mm
